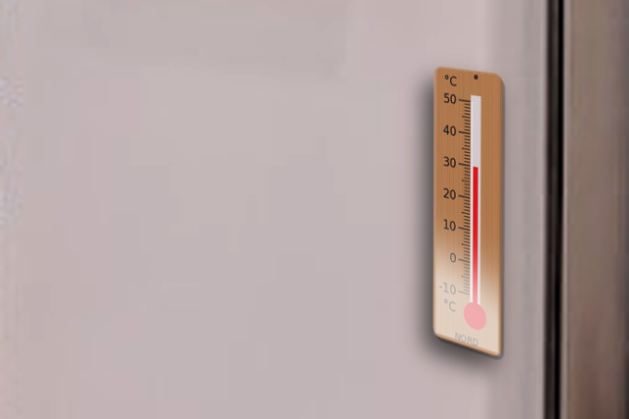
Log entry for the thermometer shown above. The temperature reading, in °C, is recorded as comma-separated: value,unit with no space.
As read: 30,°C
